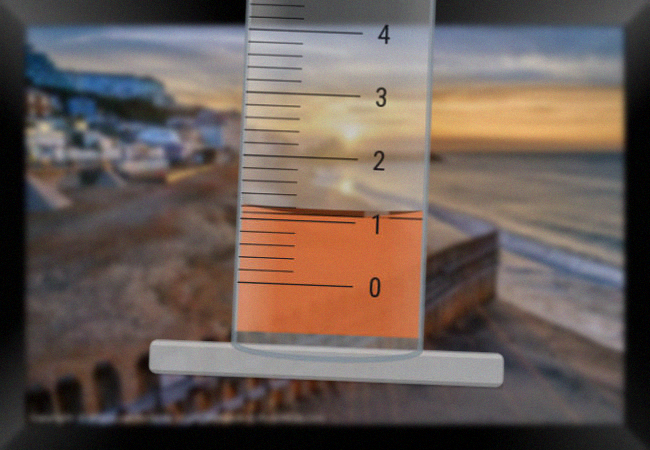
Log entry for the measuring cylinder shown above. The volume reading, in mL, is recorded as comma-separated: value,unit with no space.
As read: 1.1,mL
